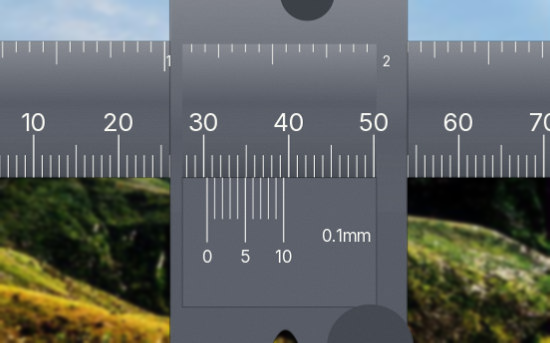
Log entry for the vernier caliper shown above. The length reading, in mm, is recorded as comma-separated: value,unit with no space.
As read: 30.4,mm
